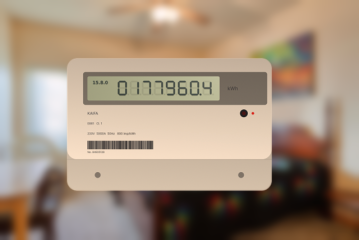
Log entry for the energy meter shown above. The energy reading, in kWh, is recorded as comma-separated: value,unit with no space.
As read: 177960.4,kWh
